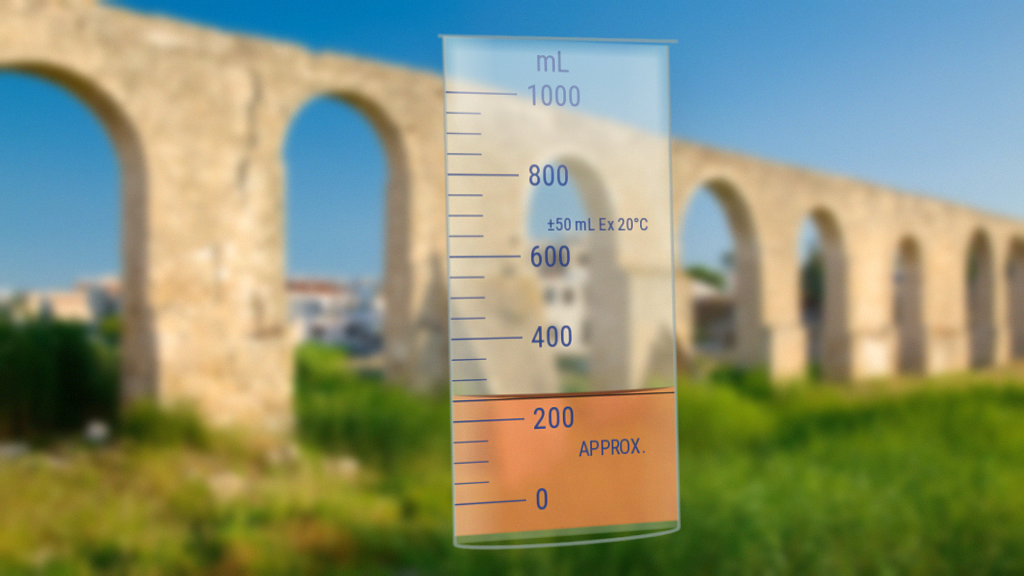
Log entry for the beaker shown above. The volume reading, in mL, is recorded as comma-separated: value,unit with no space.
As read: 250,mL
